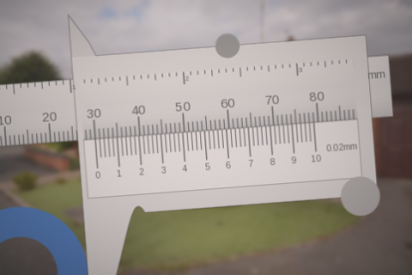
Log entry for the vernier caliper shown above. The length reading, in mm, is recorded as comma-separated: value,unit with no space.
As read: 30.0,mm
